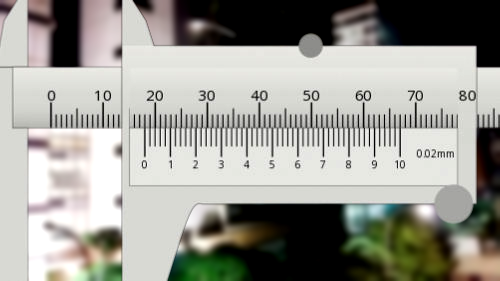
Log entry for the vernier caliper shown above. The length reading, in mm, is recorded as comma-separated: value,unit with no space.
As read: 18.0,mm
